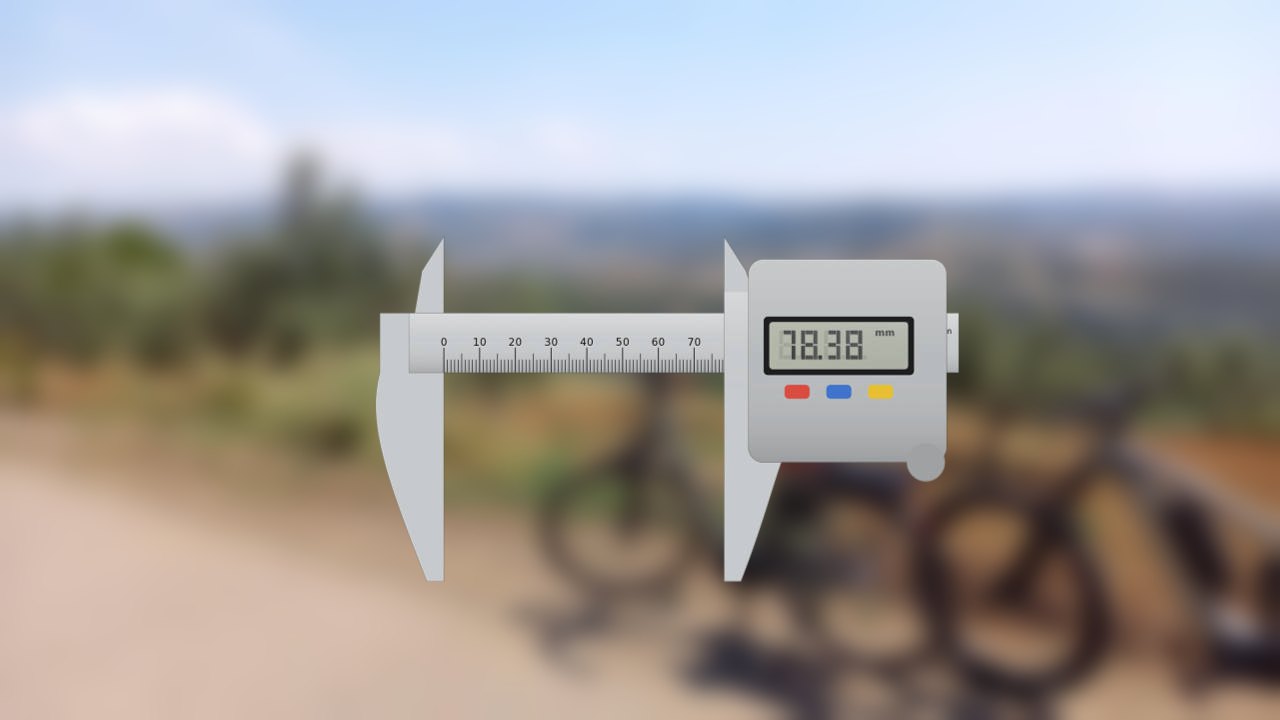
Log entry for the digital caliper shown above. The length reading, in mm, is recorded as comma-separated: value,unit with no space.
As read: 78.38,mm
